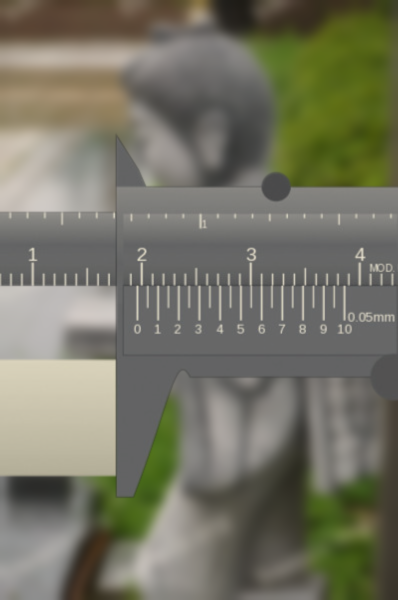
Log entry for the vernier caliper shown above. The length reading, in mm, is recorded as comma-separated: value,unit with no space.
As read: 19.6,mm
